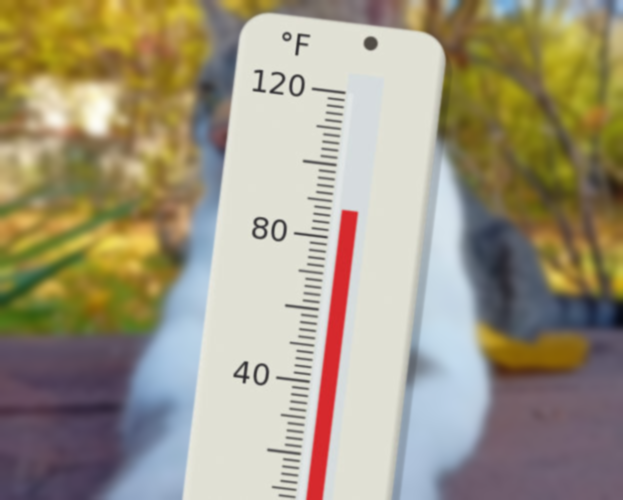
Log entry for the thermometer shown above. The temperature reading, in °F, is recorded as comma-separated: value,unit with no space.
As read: 88,°F
